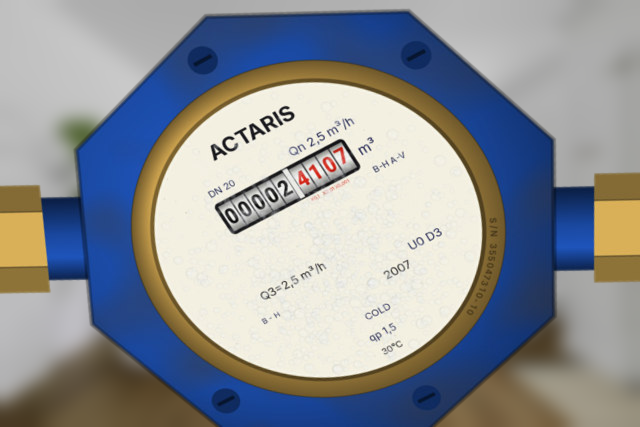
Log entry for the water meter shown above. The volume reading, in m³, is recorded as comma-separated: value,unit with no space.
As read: 2.4107,m³
